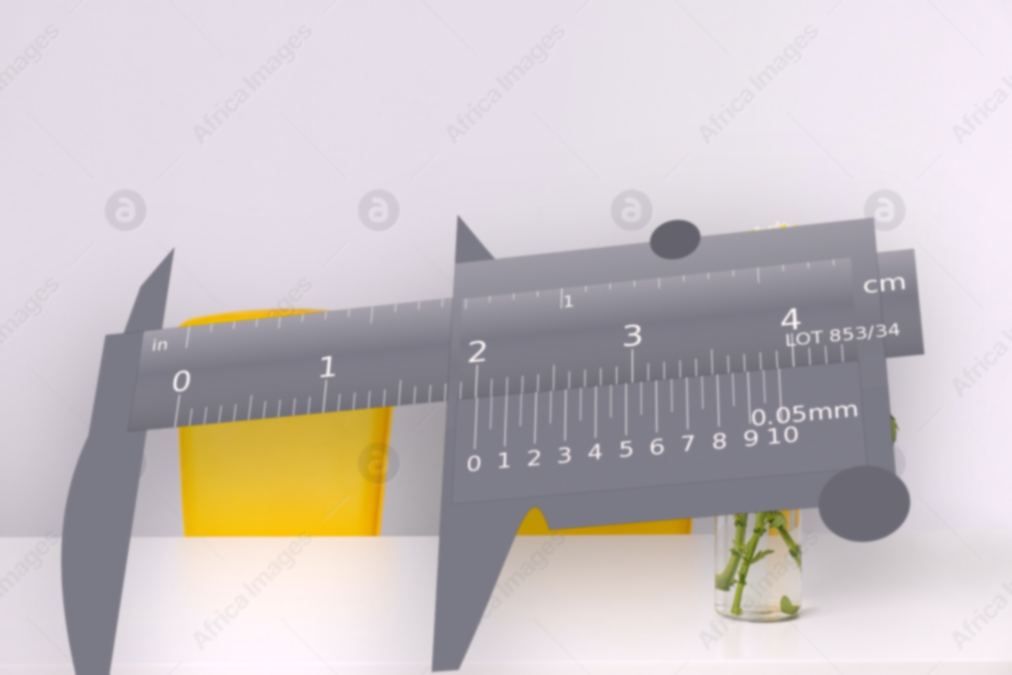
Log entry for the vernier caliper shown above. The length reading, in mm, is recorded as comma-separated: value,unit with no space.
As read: 20.1,mm
